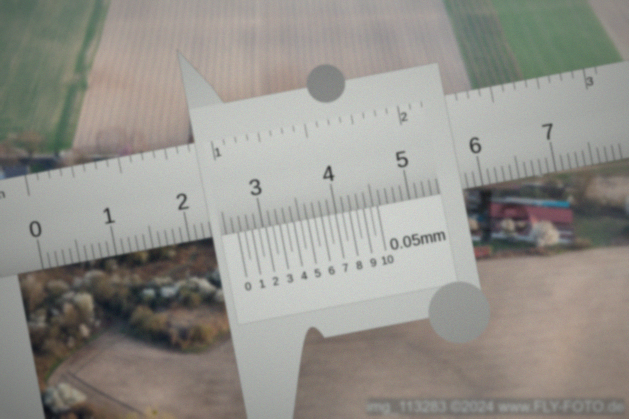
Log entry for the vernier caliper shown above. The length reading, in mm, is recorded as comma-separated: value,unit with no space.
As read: 26.6,mm
